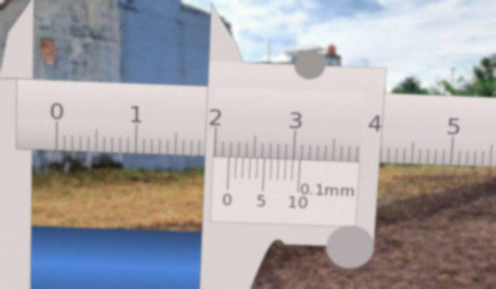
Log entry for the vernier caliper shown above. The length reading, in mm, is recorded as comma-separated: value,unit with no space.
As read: 21.8,mm
